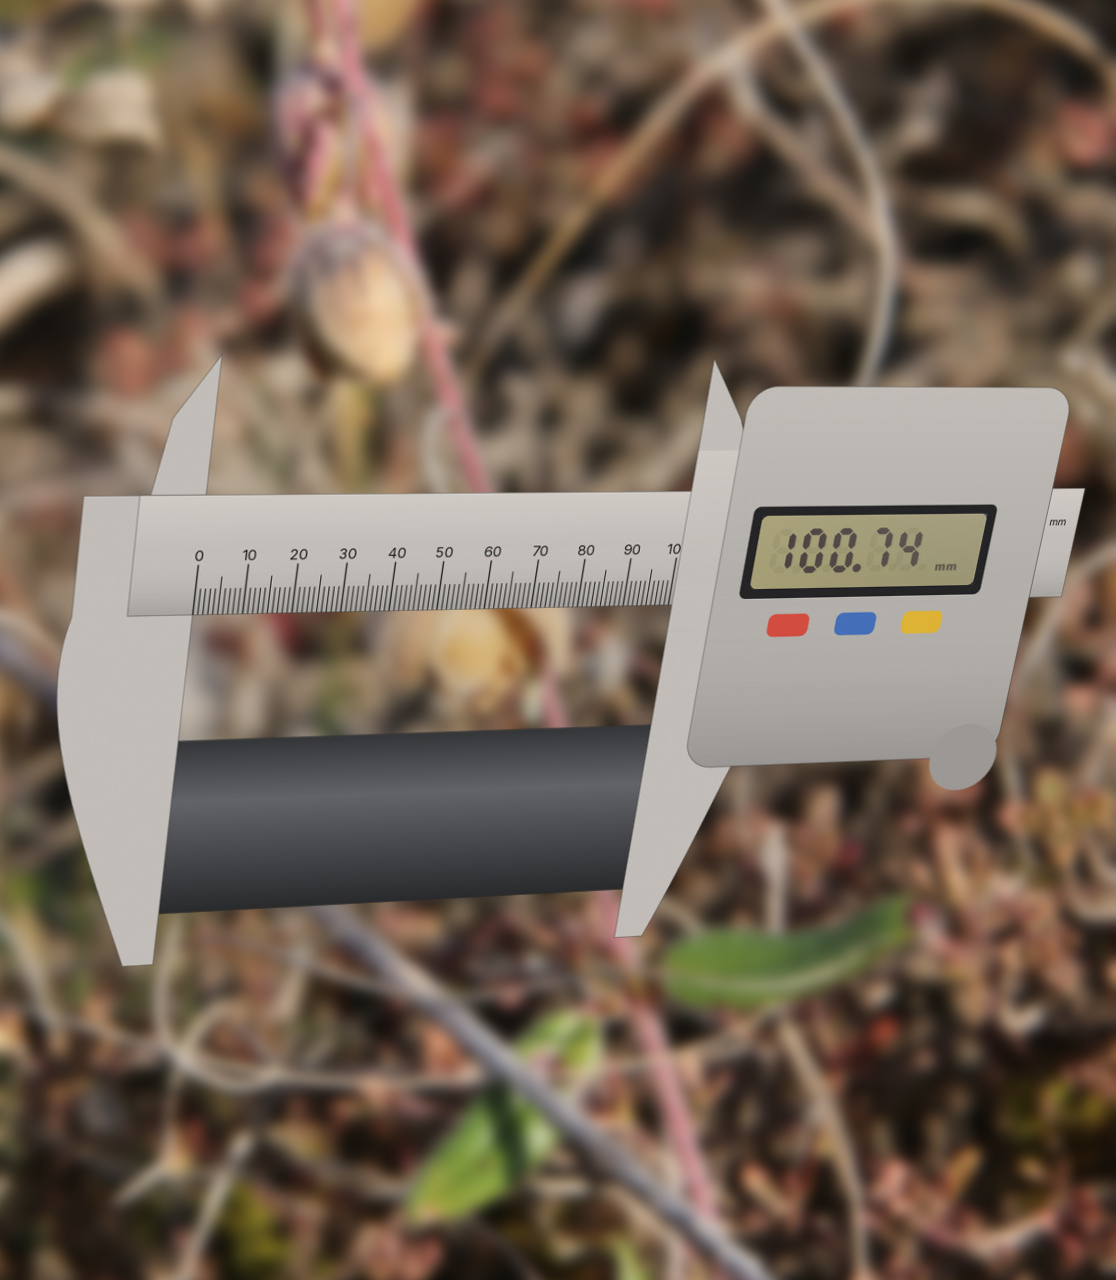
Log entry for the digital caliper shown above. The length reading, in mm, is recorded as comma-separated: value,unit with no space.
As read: 100.74,mm
